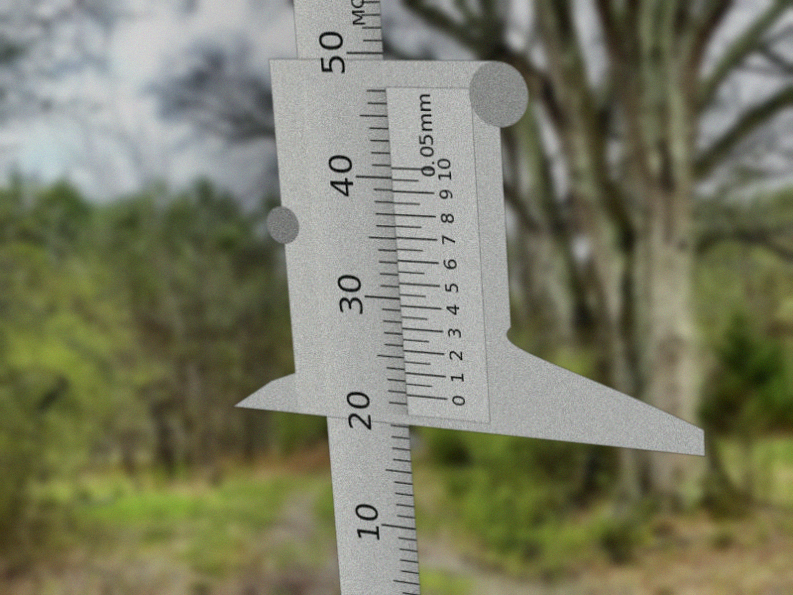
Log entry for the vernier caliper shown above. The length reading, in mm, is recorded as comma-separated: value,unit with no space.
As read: 21.8,mm
